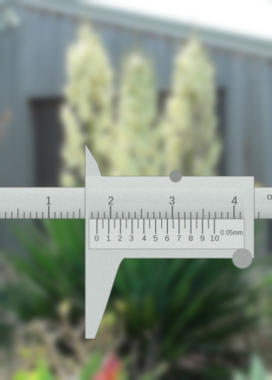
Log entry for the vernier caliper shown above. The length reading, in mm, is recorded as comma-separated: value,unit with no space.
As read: 17.8,mm
